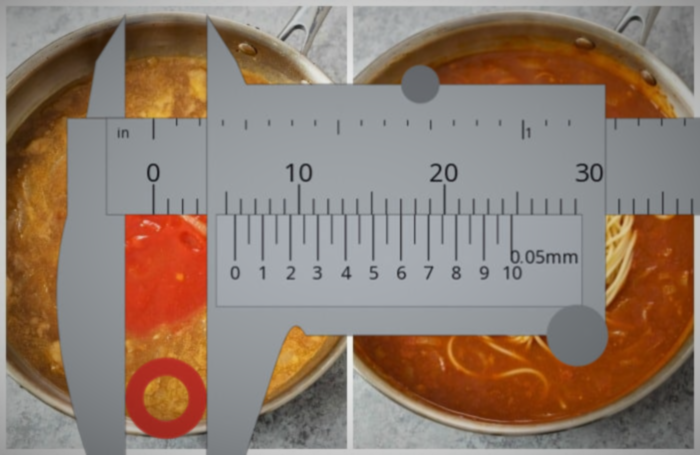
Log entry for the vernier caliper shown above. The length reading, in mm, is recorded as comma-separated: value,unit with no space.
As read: 5.6,mm
